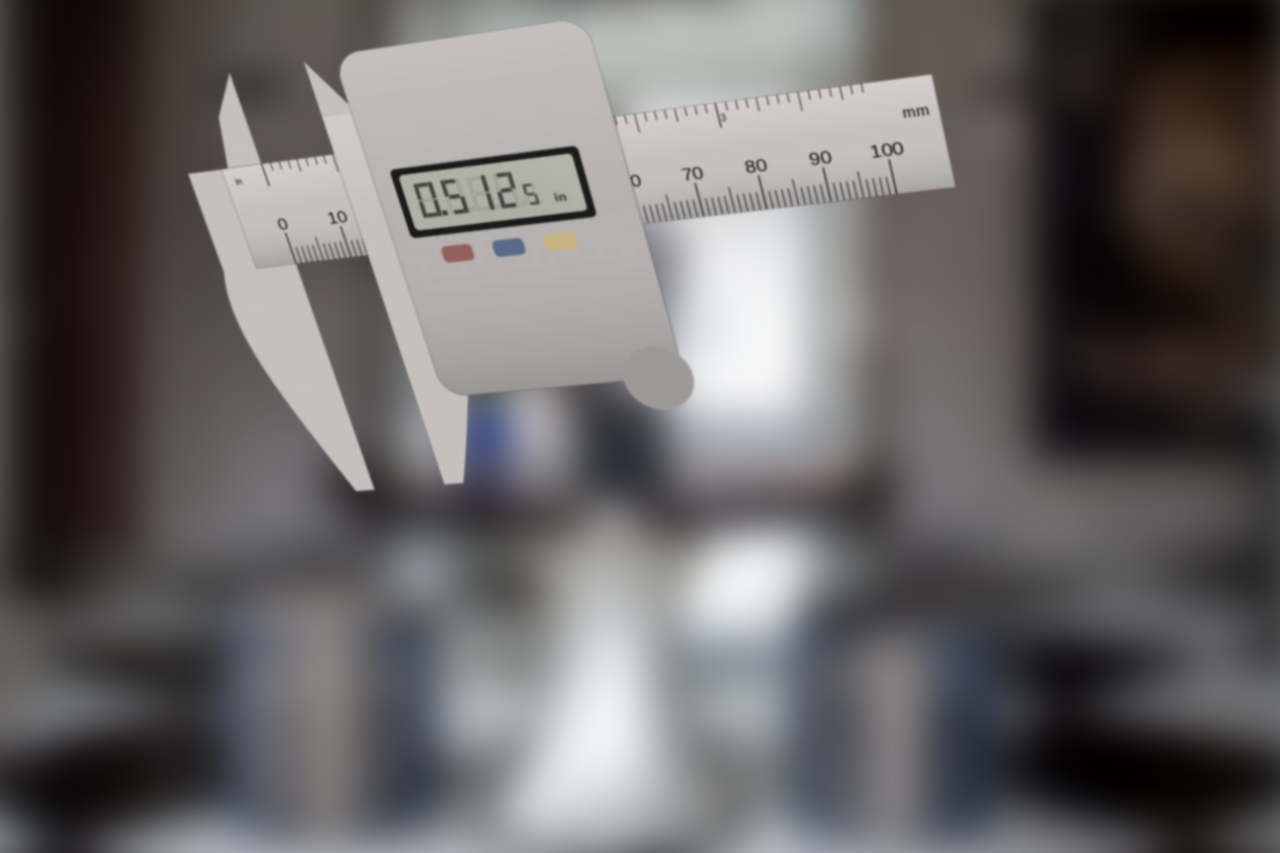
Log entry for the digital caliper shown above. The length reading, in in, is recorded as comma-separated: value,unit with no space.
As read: 0.5125,in
